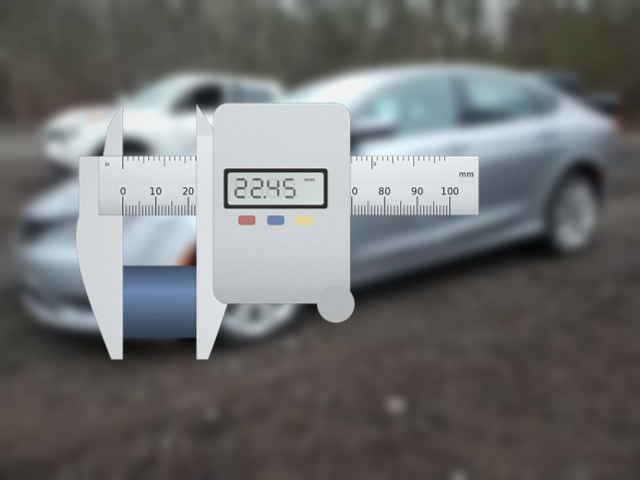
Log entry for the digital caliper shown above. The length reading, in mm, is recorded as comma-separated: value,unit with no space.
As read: 22.45,mm
